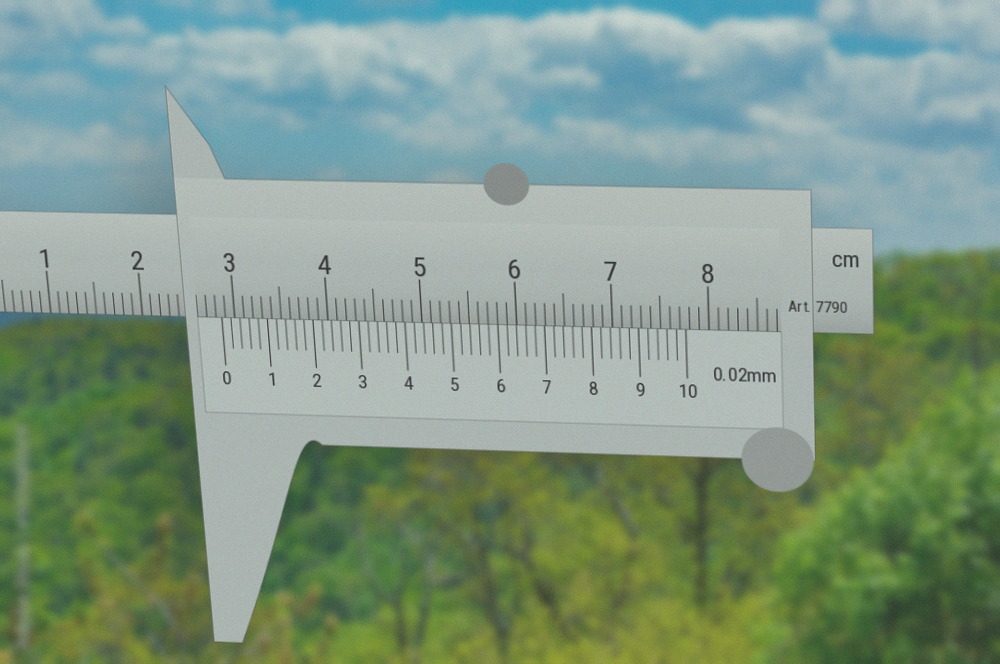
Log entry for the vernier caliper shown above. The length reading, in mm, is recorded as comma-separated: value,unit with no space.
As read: 28.6,mm
